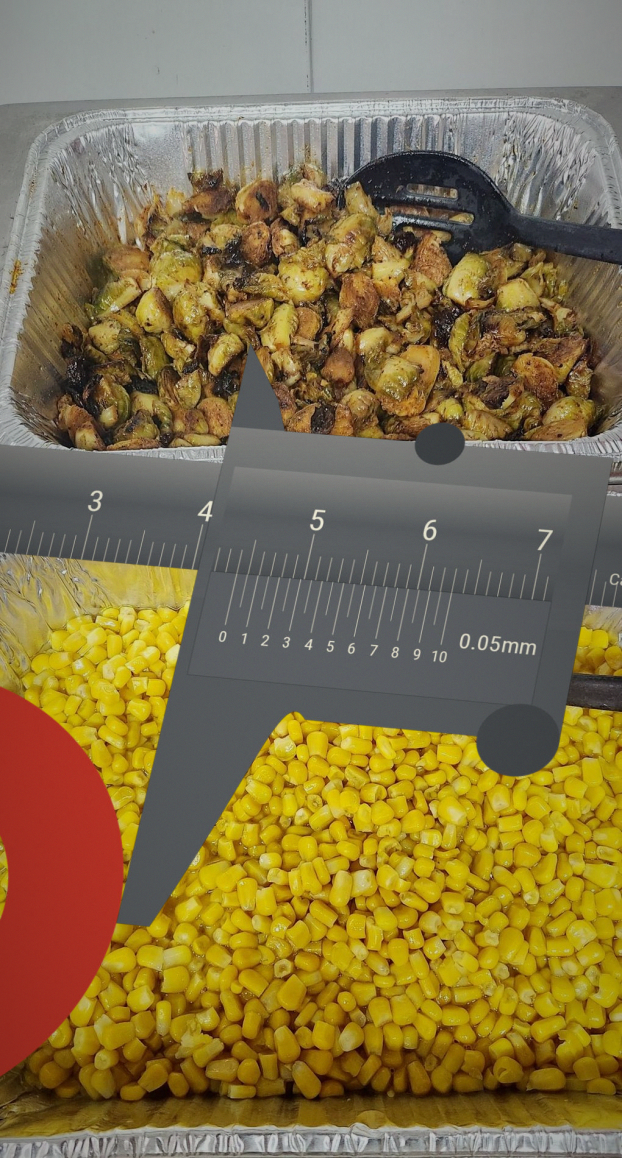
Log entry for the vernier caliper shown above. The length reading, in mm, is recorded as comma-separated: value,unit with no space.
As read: 44.0,mm
